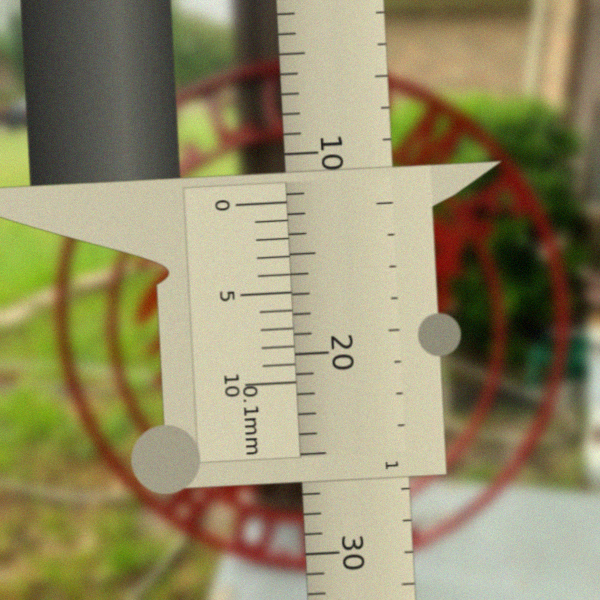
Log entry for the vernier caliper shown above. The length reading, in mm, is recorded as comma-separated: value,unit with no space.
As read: 12.4,mm
